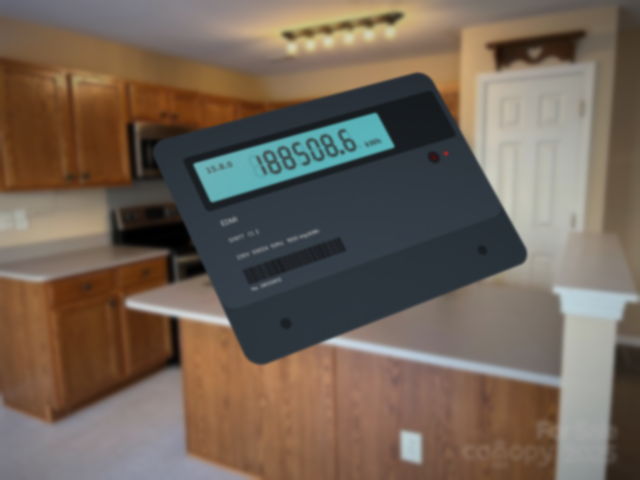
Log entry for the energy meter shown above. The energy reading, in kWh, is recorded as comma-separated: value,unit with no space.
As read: 188508.6,kWh
